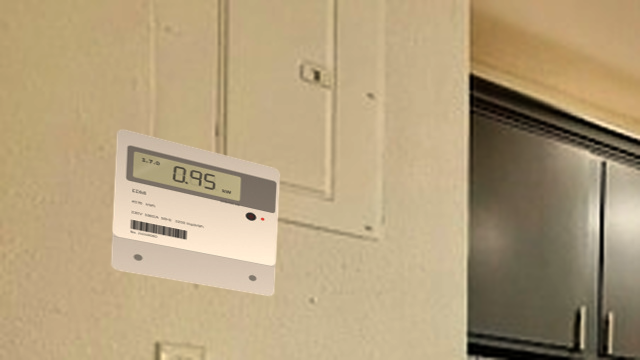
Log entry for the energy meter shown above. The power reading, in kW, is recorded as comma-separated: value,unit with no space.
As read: 0.95,kW
